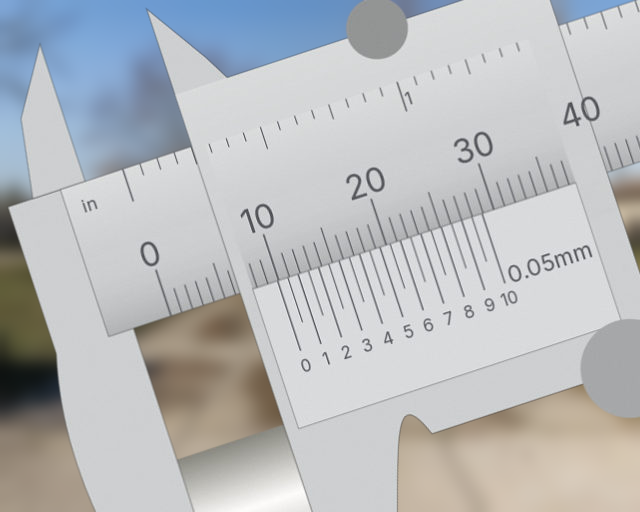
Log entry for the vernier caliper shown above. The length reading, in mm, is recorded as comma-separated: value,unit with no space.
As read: 9.9,mm
